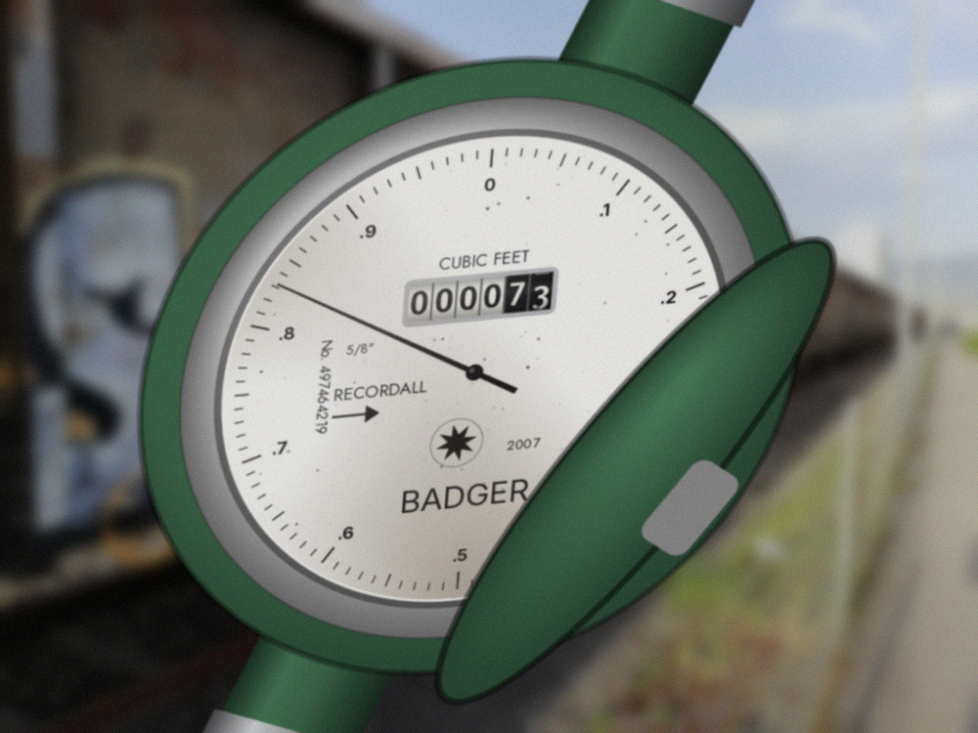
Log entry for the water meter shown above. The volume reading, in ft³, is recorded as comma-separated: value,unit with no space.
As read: 72.83,ft³
